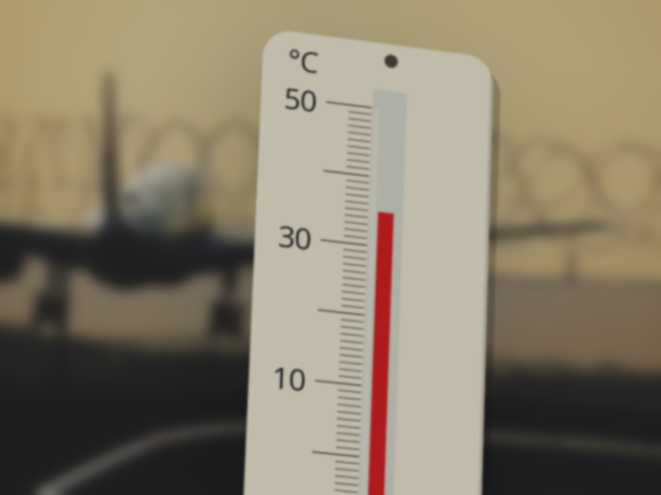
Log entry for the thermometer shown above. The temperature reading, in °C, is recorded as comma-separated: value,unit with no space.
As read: 35,°C
